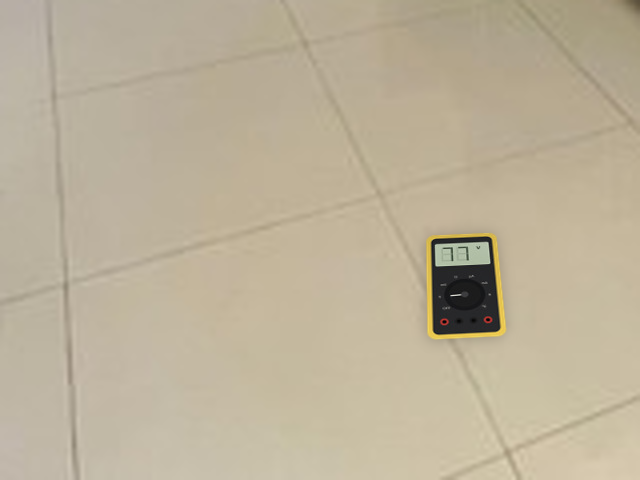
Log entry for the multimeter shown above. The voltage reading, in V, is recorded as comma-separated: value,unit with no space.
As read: 77,V
